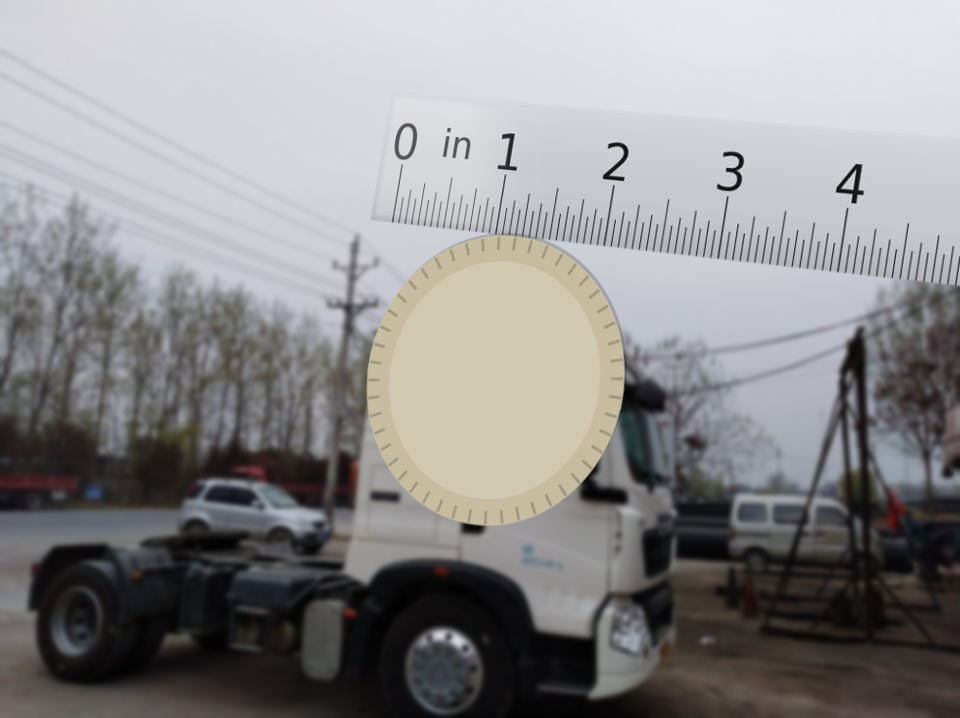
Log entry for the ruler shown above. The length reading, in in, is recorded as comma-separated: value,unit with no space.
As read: 2.375,in
